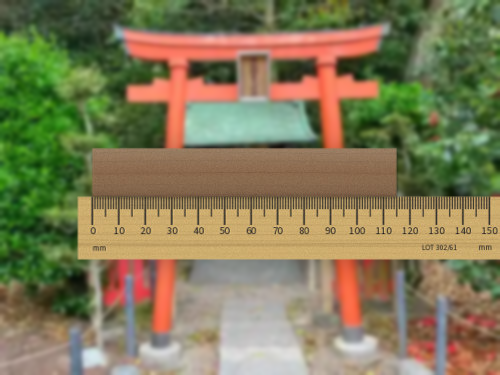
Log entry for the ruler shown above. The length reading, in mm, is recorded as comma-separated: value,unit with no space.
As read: 115,mm
